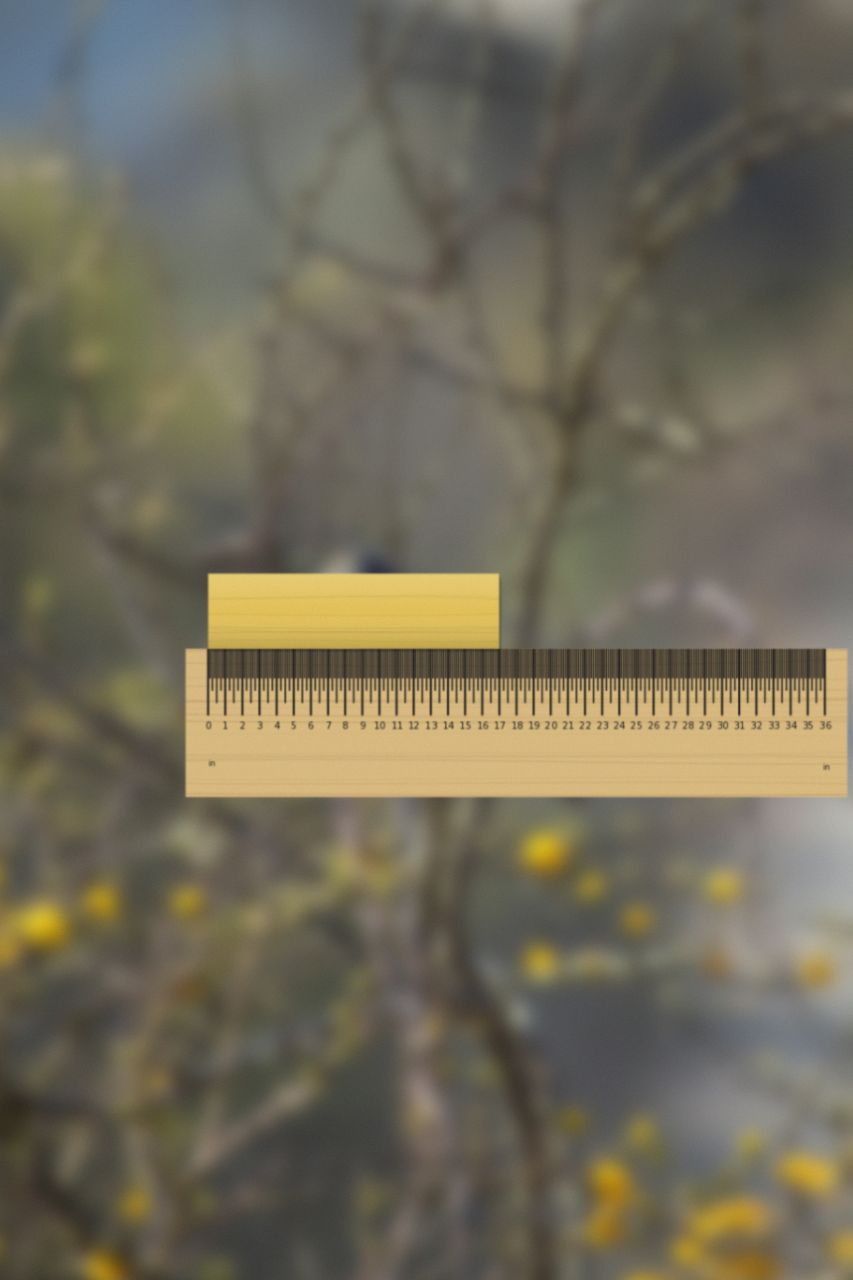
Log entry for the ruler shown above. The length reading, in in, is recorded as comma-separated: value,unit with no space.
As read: 17,in
